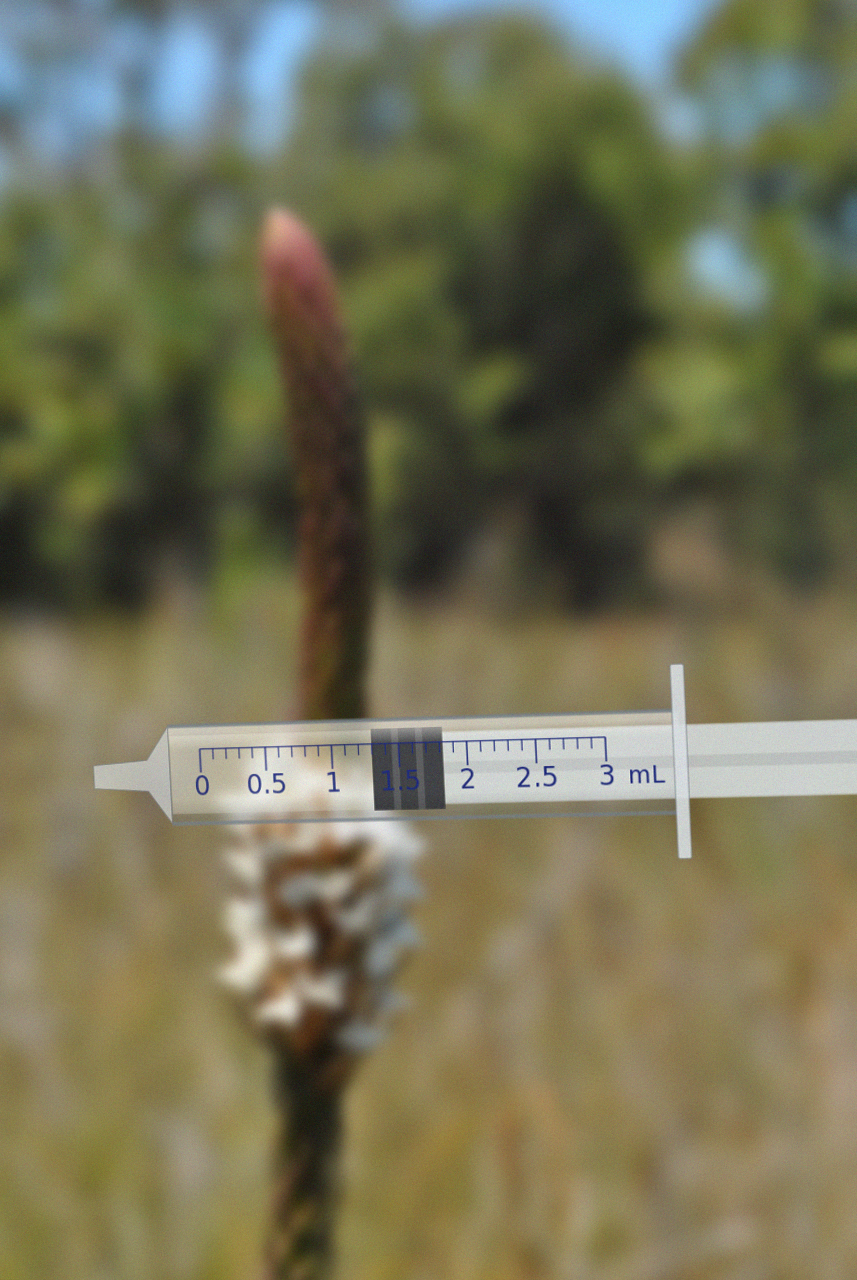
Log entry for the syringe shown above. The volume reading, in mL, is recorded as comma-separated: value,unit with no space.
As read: 1.3,mL
